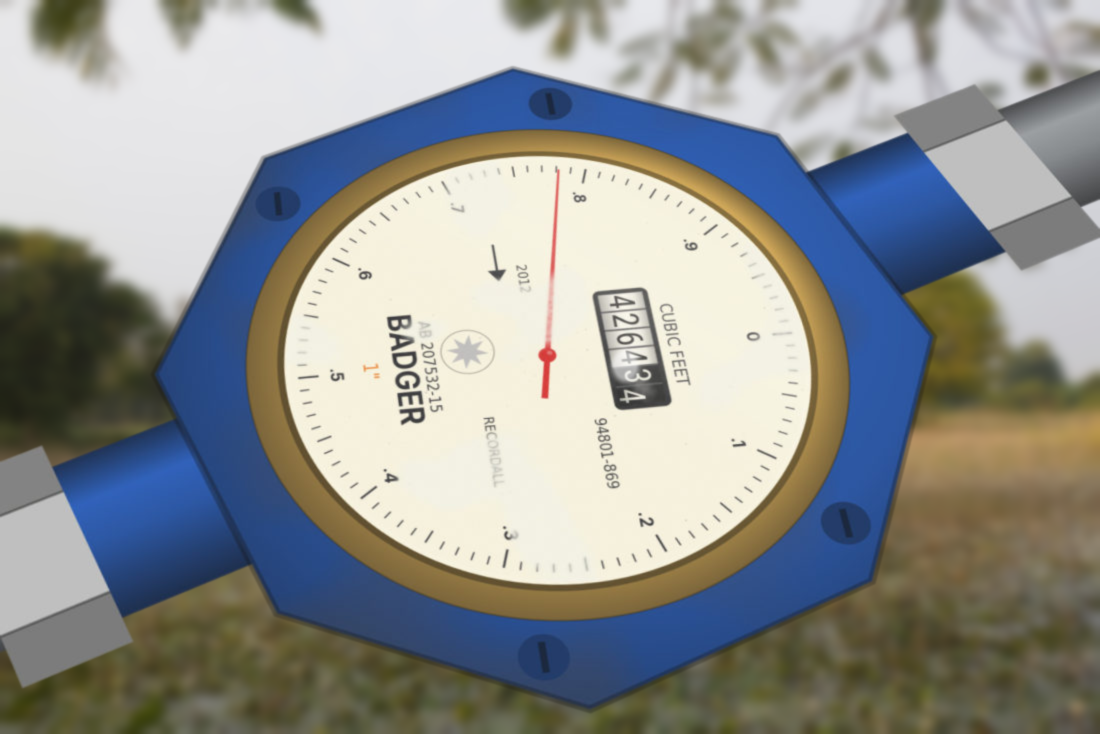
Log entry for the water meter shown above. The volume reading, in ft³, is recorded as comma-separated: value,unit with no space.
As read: 426433.78,ft³
